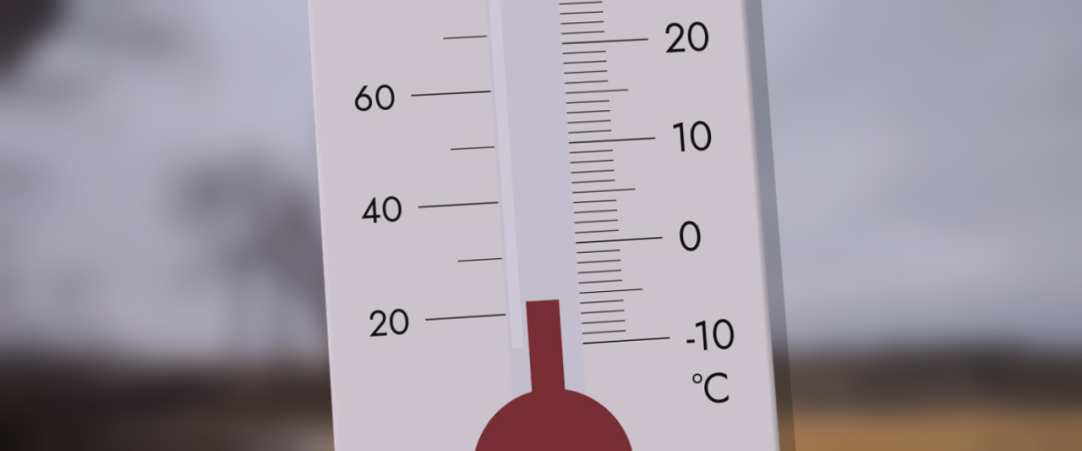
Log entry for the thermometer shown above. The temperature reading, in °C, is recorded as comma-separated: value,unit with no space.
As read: -5.5,°C
